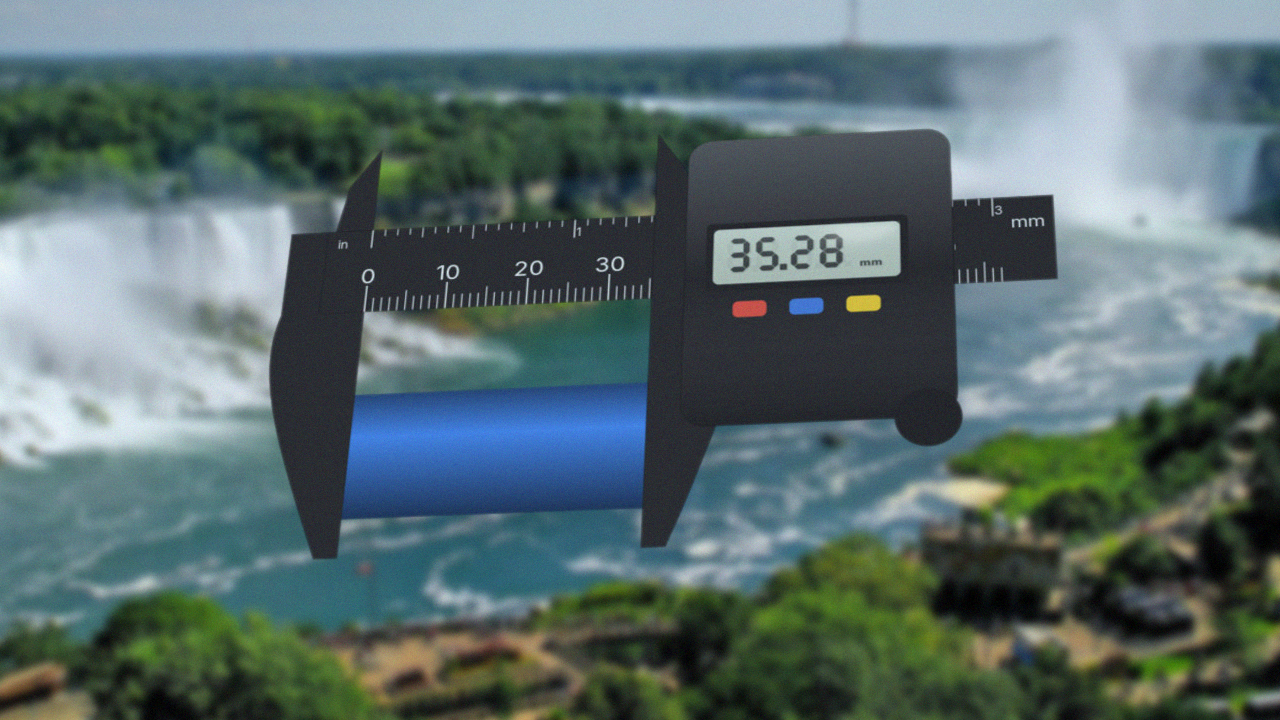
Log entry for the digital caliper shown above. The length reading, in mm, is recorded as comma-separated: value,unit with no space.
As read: 35.28,mm
